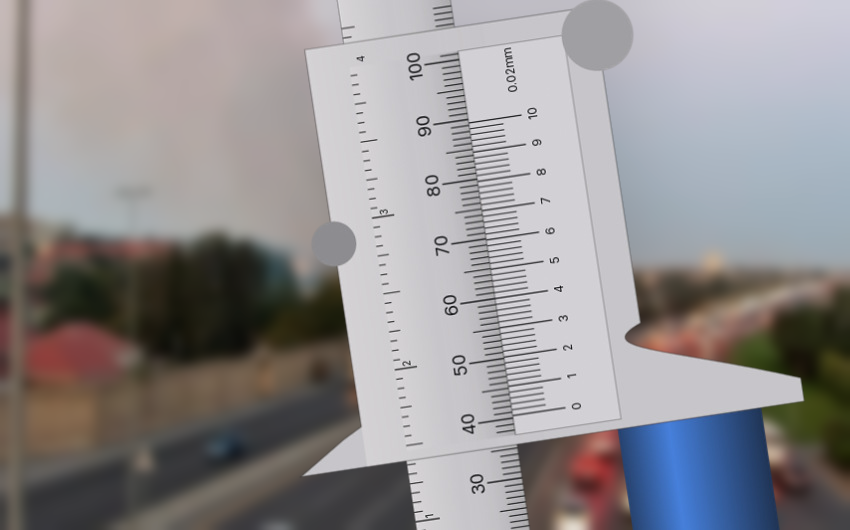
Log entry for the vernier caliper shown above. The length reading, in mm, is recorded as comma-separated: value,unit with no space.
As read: 40.4,mm
